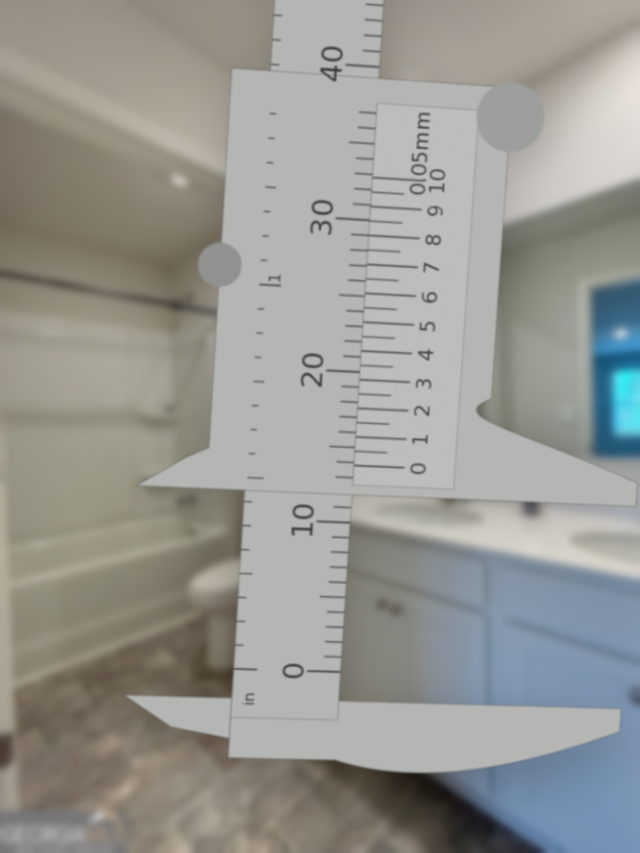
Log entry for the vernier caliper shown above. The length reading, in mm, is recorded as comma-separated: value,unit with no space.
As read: 13.8,mm
